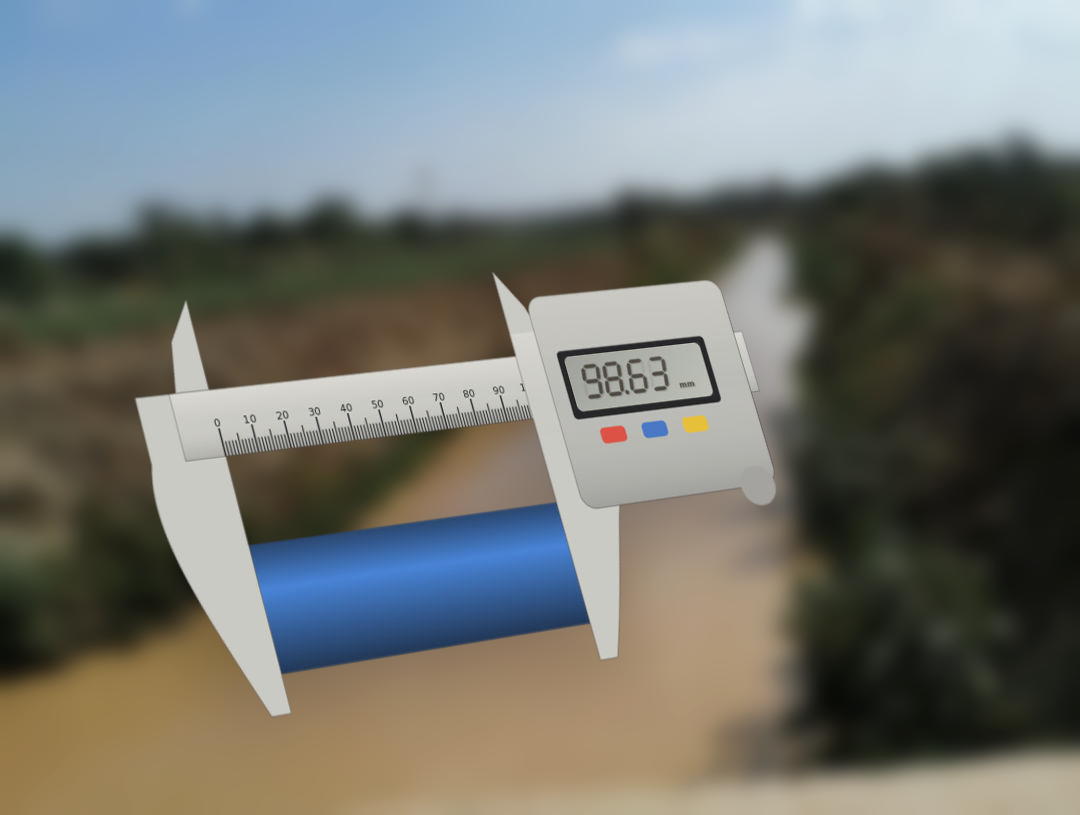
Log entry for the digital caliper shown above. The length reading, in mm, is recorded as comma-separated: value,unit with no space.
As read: 98.63,mm
